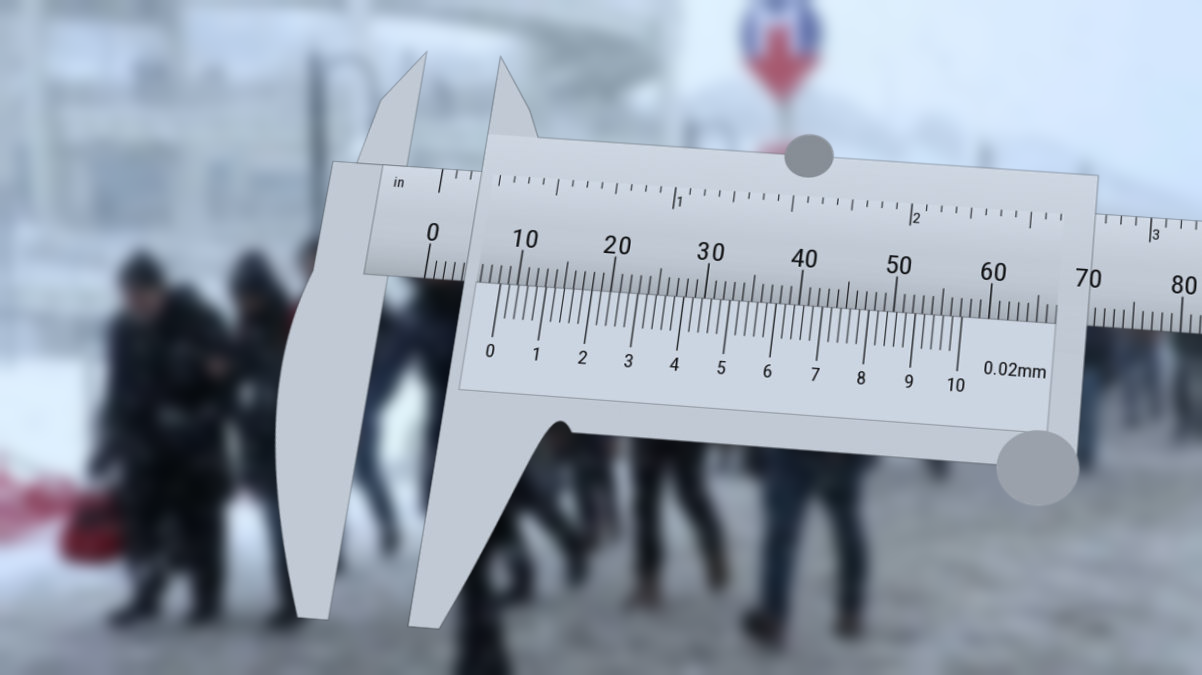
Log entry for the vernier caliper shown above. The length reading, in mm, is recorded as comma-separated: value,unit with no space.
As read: 8.2,mm
